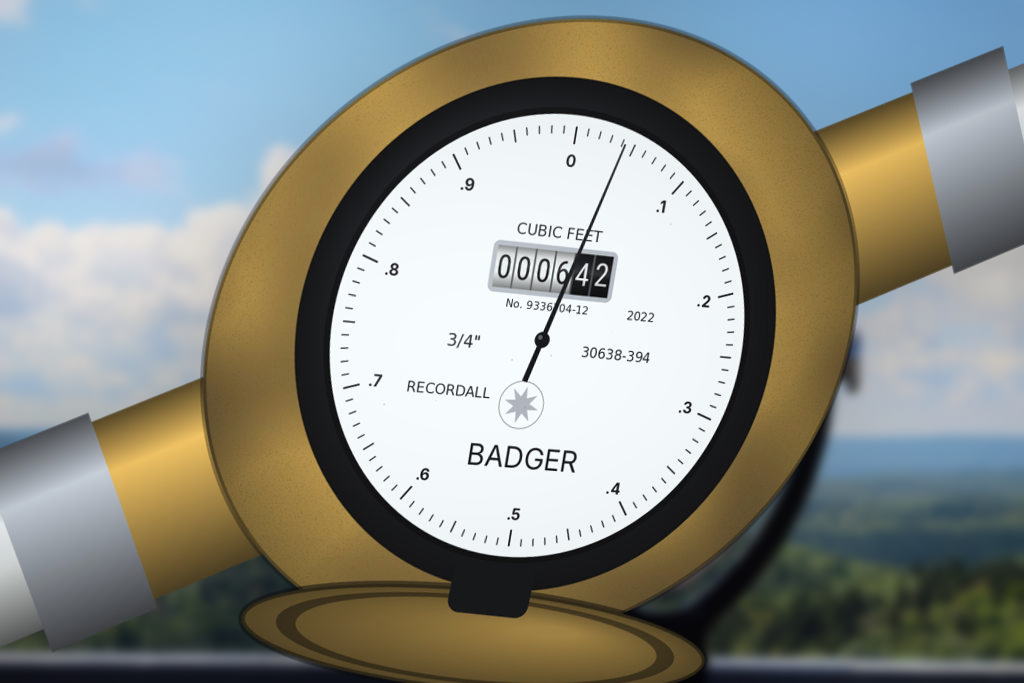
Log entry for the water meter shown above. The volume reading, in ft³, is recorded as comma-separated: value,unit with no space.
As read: 642.04,ft³
